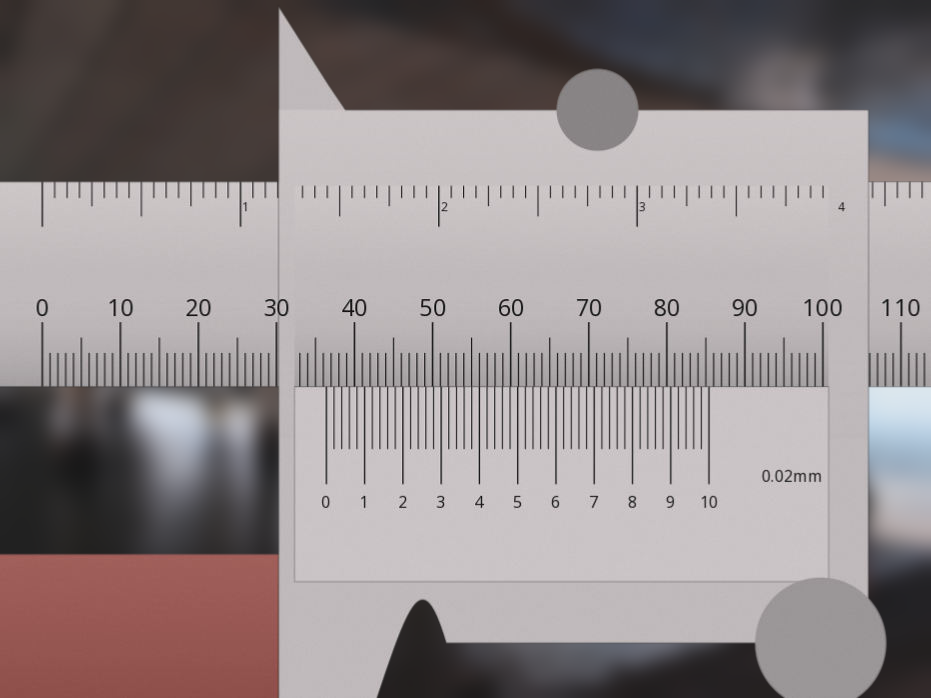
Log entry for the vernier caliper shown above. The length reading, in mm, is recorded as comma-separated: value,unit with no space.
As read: 36.4,mm
